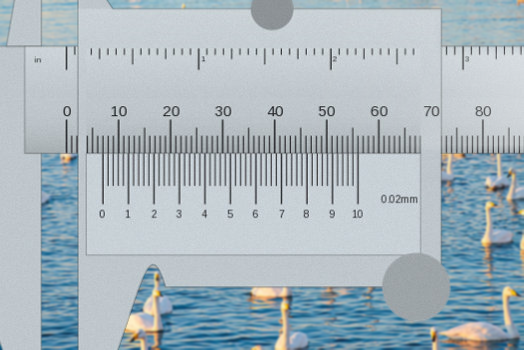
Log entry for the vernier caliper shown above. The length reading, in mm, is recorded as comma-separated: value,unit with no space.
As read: 7.0,mm
